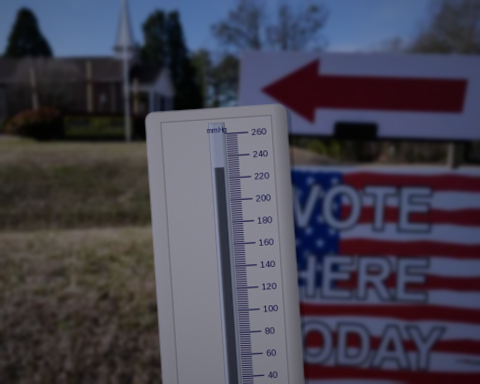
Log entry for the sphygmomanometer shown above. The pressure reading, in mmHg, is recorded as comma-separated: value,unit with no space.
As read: 230,mmHg
